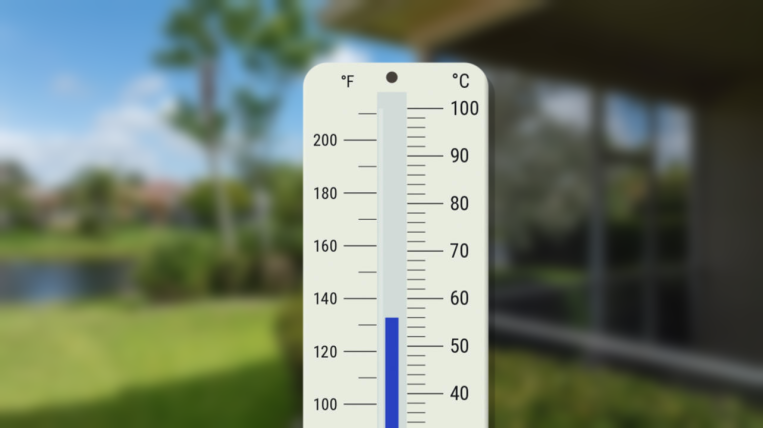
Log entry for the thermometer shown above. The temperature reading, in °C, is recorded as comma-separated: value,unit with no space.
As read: 56,°C
